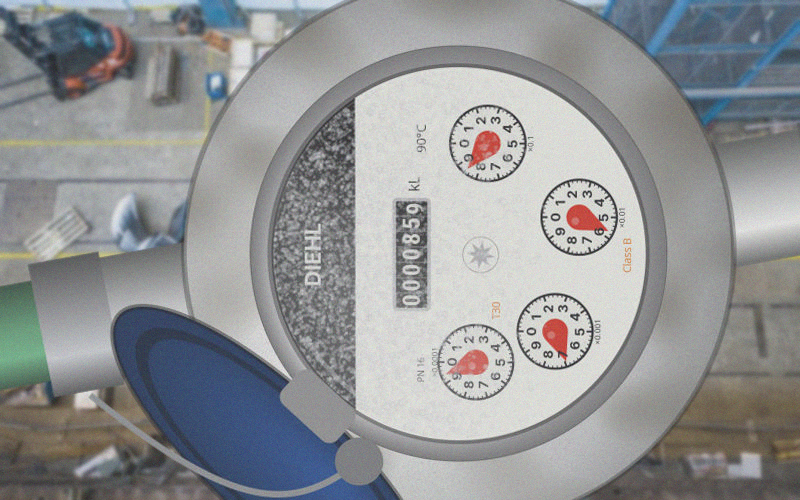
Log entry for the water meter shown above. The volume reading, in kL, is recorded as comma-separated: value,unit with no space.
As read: 858.8569,kL
